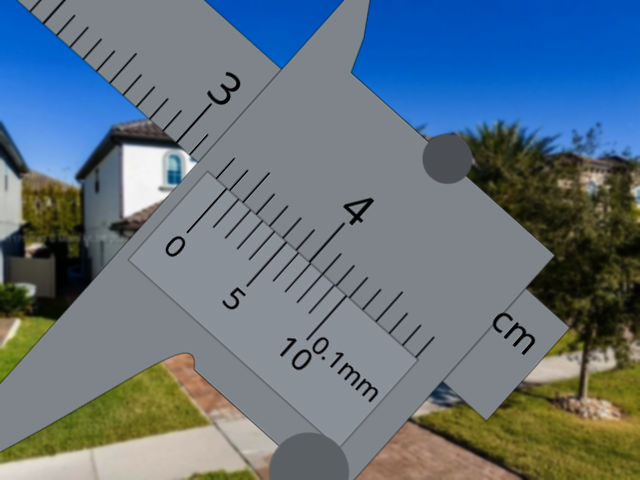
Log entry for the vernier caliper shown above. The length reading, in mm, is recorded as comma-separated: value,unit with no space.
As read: 33.8,mm
